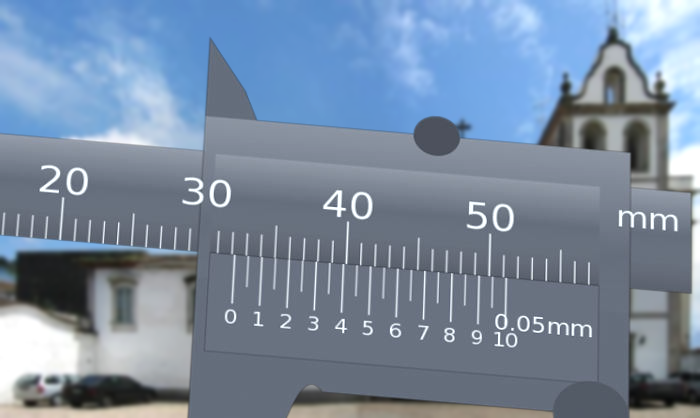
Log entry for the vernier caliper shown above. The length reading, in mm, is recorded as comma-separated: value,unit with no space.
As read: 32.2,mm
